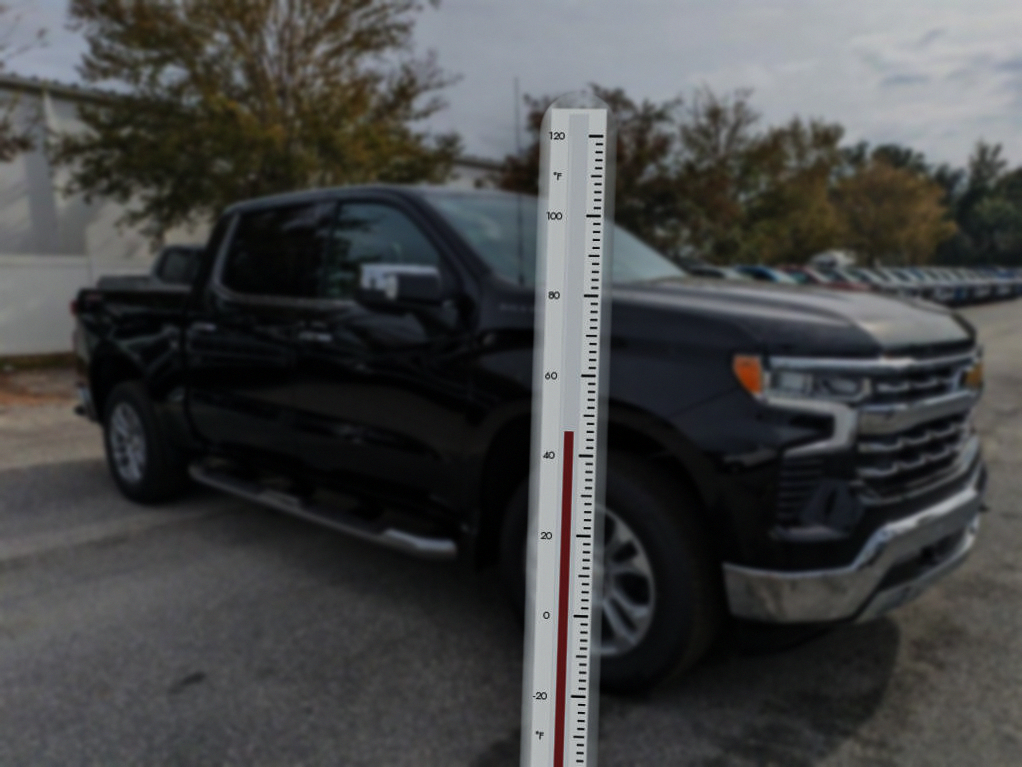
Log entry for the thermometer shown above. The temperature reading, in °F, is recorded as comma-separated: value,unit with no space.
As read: 46,°F
